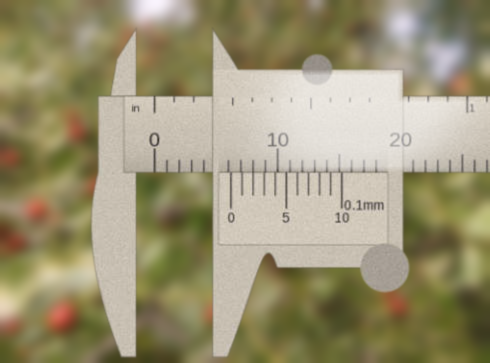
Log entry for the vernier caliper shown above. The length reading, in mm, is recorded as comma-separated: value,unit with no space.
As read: 6.2,mm
